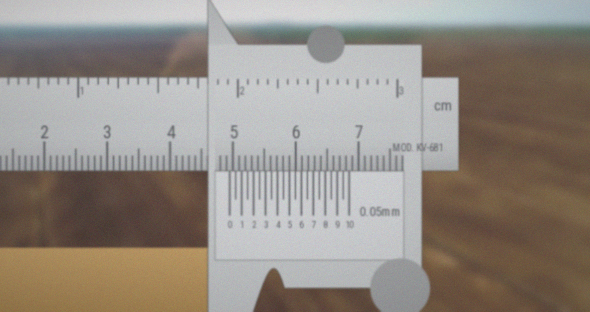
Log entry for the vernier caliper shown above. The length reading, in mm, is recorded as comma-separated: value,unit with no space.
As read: 49.5,mm
